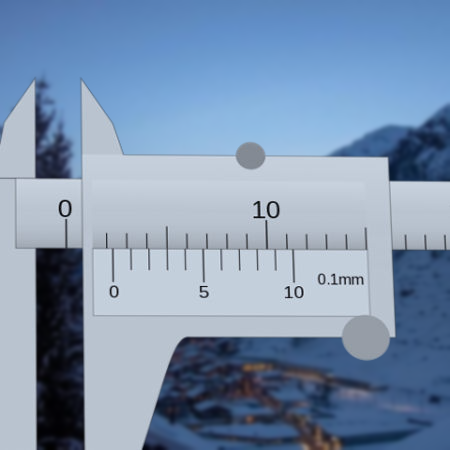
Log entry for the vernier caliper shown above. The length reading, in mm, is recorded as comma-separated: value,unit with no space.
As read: 2.3,mm
